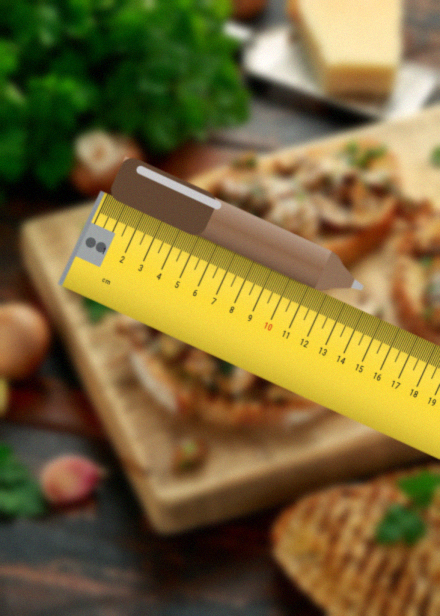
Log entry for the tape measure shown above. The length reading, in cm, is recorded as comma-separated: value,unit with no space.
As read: 13.5,cm
